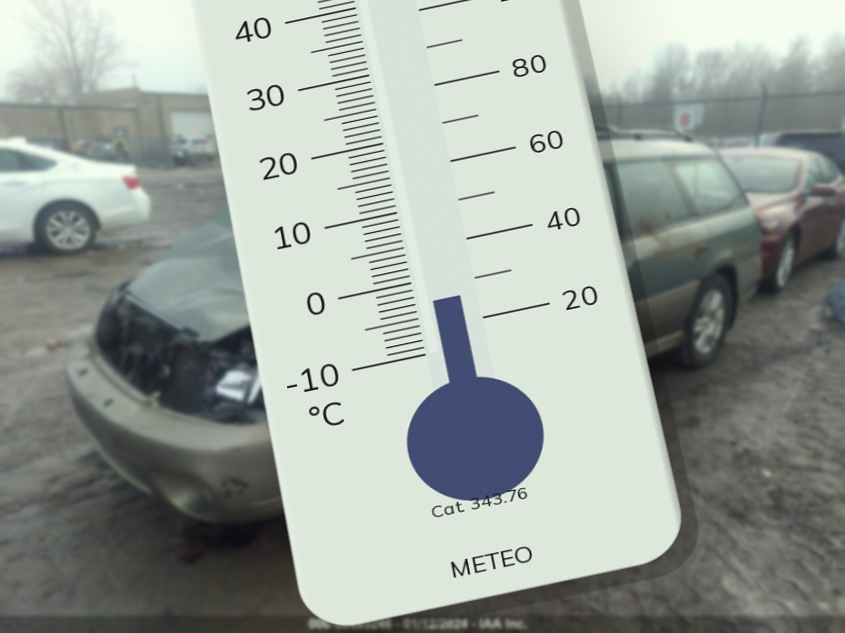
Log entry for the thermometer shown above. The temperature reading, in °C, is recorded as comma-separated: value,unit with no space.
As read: -3,°C
